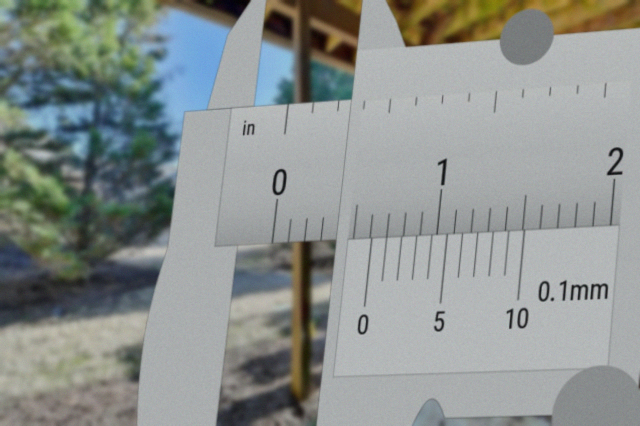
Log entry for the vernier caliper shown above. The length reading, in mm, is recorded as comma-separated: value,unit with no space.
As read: 6.1,mm
